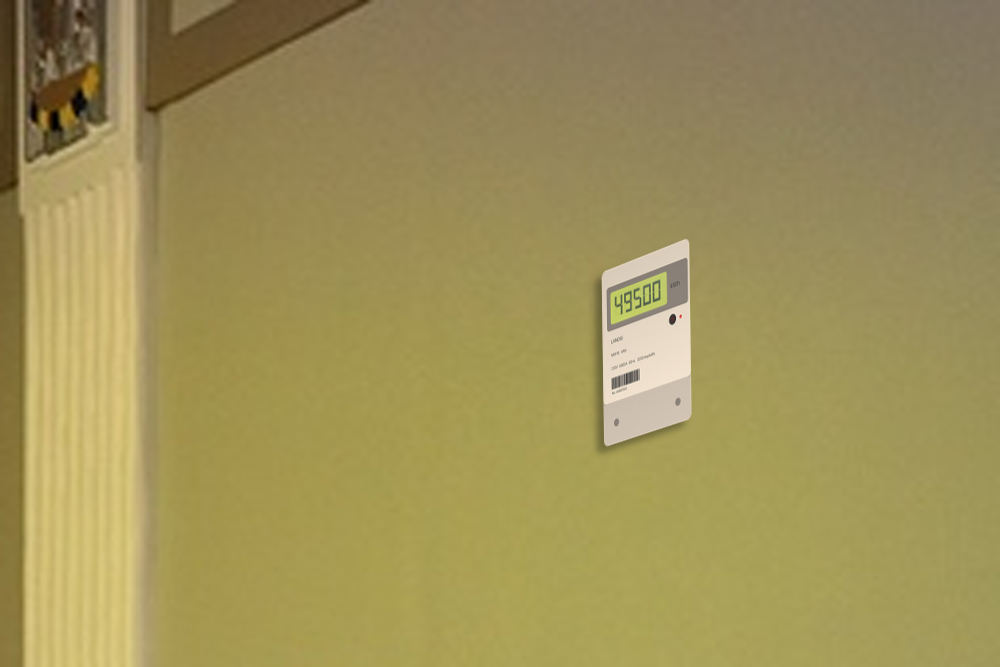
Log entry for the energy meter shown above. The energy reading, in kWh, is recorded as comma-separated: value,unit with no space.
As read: 49500,kWh
